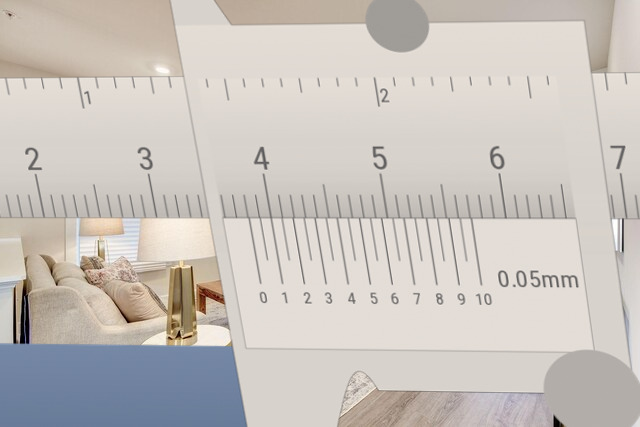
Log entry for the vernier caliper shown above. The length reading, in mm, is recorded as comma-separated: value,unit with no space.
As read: 38.1,mm
